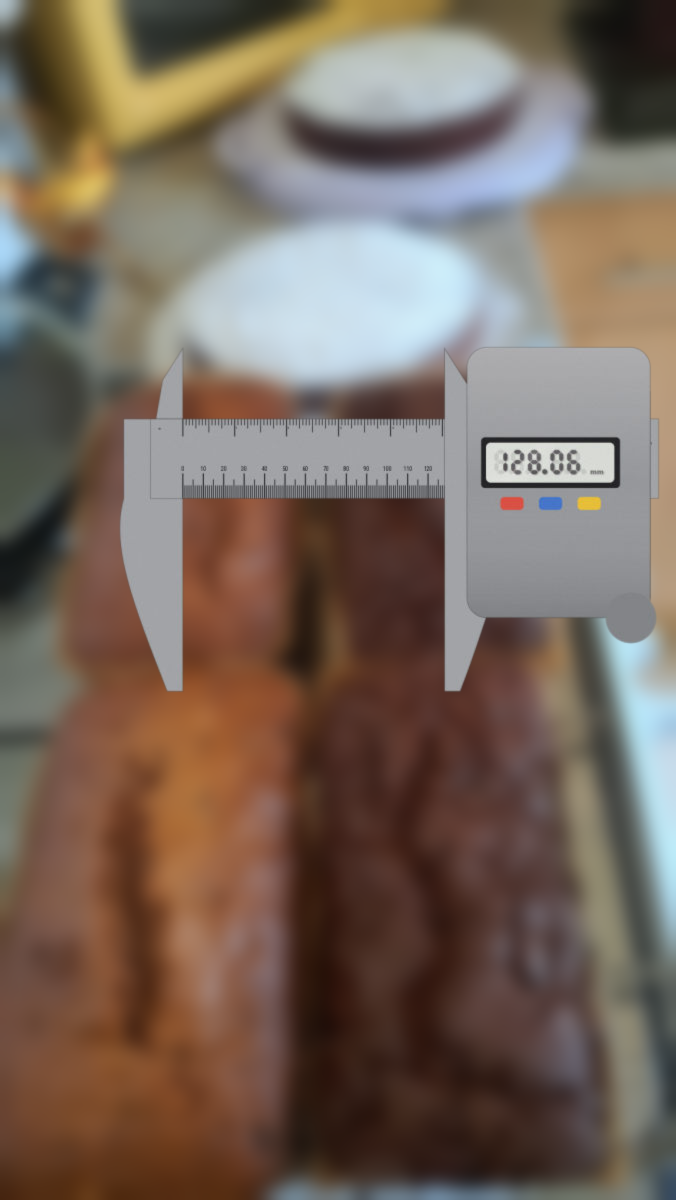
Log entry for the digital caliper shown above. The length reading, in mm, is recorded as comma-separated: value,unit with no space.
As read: 128.06,mm
